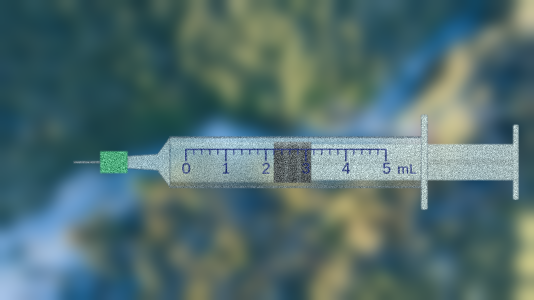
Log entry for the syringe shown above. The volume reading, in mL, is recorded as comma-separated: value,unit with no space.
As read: 2.2,mL
